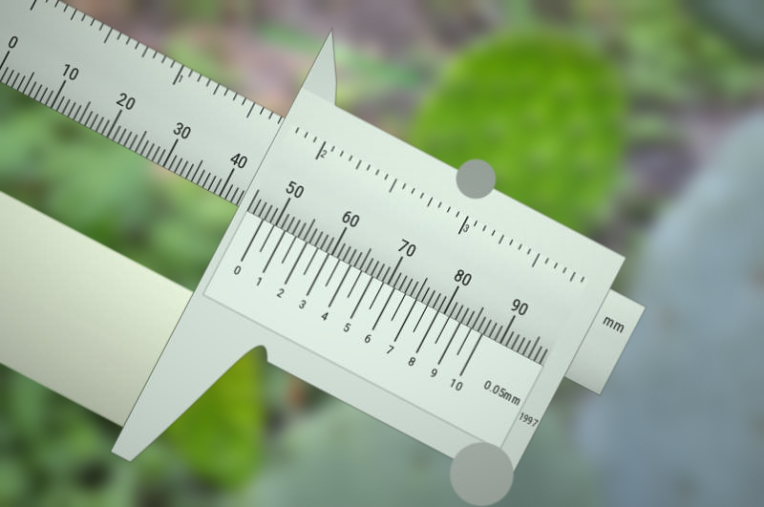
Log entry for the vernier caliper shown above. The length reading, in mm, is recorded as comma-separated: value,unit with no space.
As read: 47.8,mm
